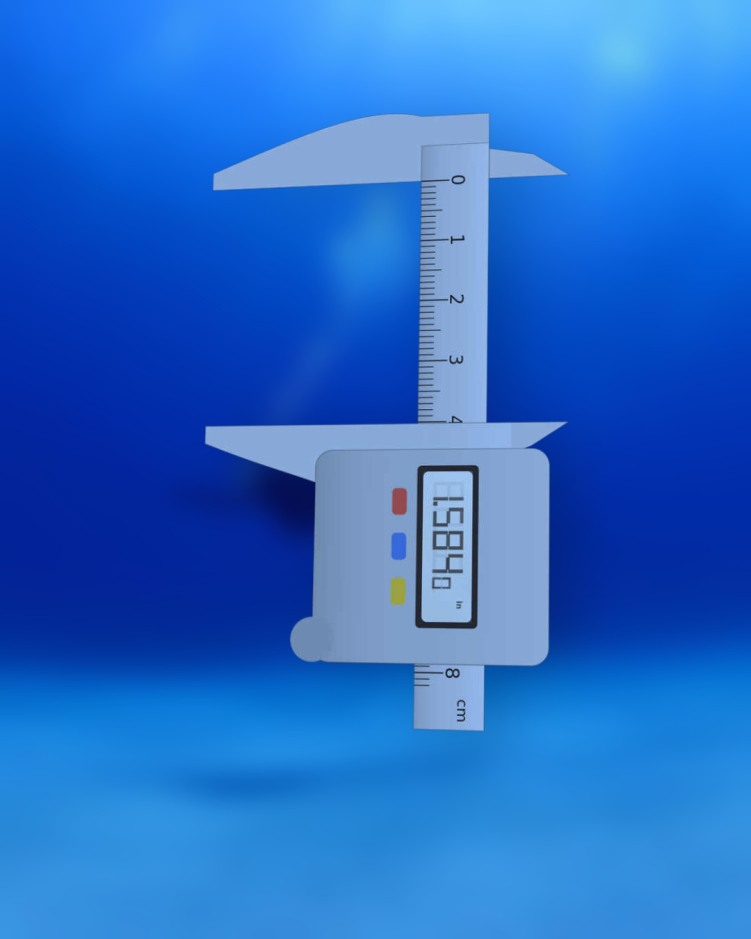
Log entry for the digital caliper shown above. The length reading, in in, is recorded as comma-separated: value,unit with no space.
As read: 1.5840,in
